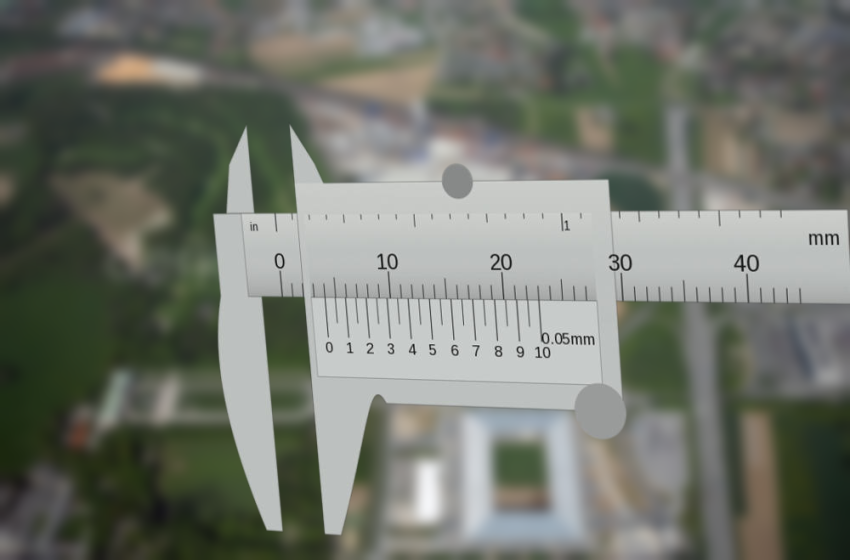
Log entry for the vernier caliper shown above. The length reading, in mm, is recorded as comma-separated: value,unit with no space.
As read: 4.0,mm
